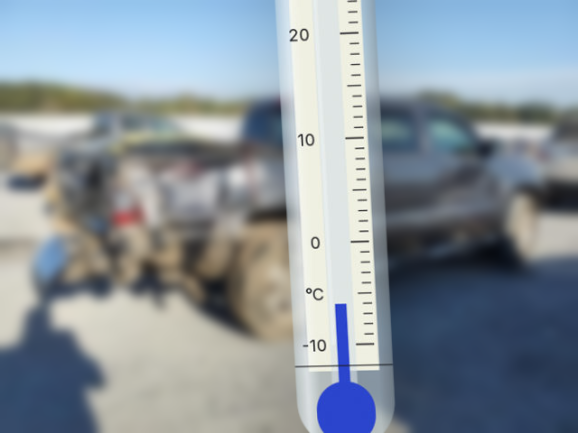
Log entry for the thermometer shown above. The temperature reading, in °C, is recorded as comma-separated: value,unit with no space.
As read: -6,°C
